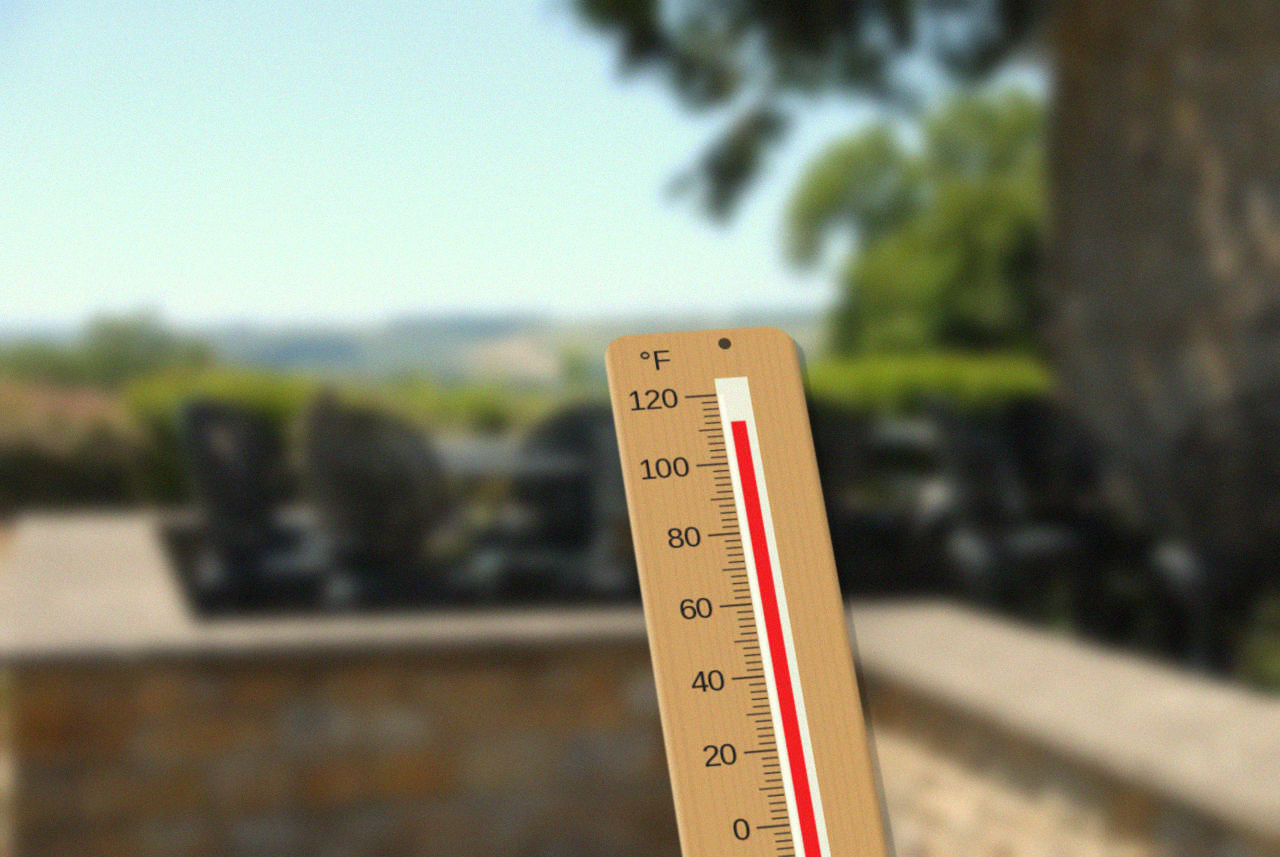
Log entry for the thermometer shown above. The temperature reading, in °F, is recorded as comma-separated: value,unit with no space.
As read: 112,°F
